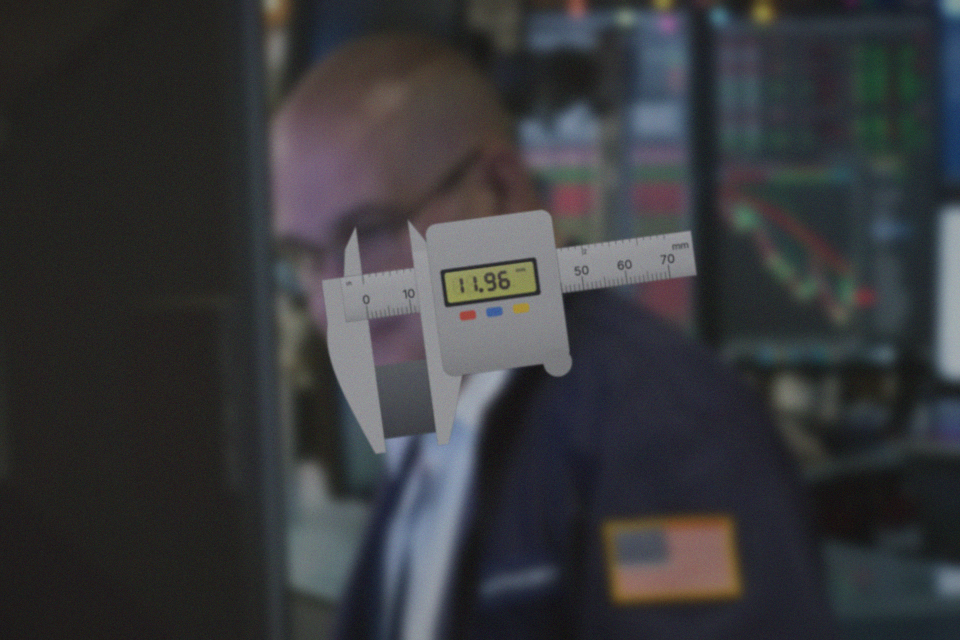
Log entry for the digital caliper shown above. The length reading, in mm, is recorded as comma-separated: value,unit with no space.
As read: 11.96,mm
